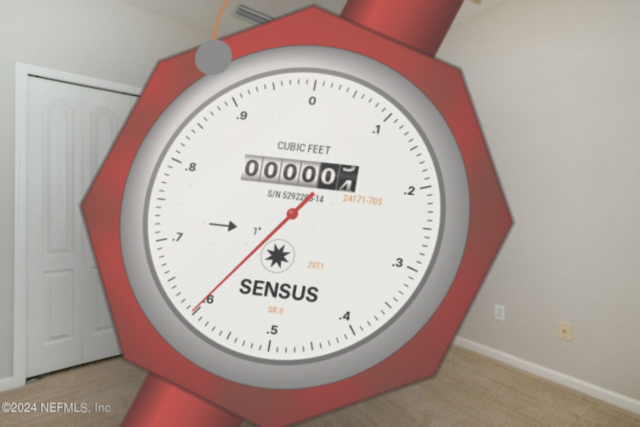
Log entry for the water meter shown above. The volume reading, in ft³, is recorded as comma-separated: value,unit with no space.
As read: 3.60,ft³
